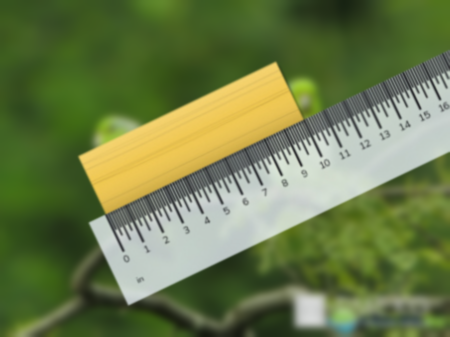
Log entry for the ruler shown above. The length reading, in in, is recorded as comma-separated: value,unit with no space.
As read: 10,in
